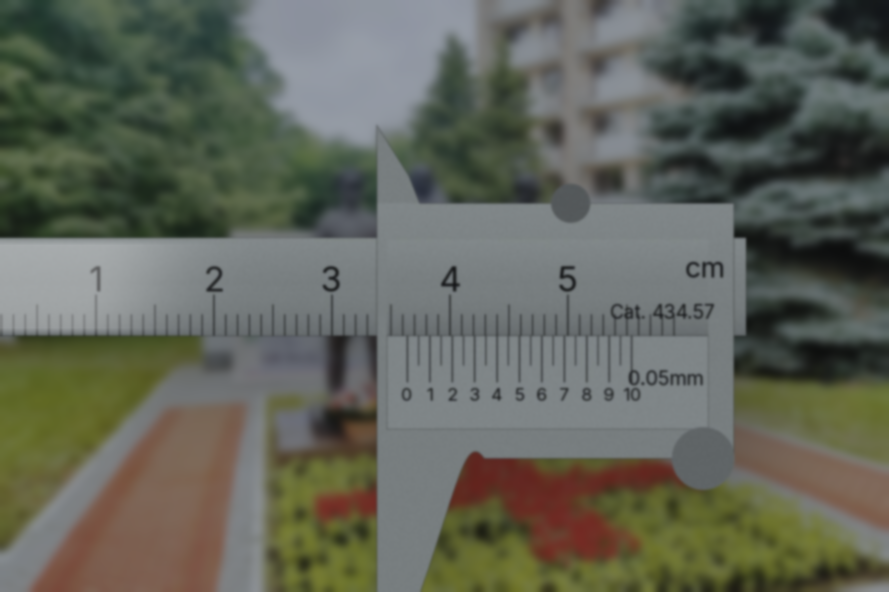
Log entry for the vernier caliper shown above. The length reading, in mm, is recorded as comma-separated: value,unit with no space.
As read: 36.4,mm
